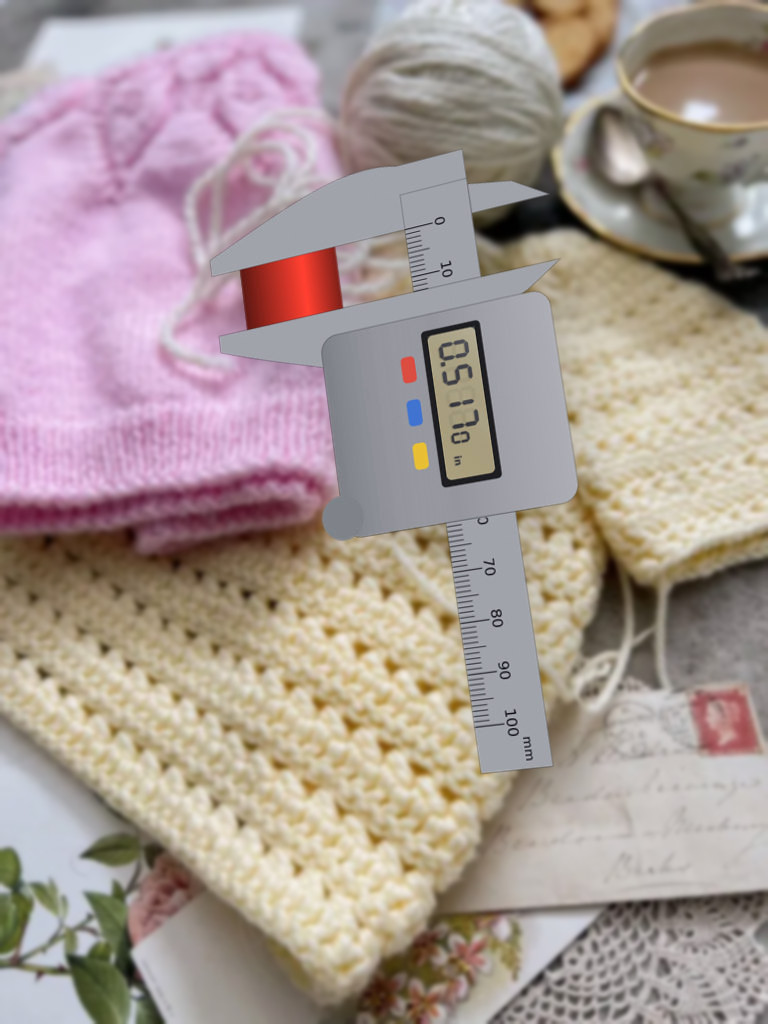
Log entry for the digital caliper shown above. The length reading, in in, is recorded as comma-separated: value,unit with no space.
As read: 0.5170,in
